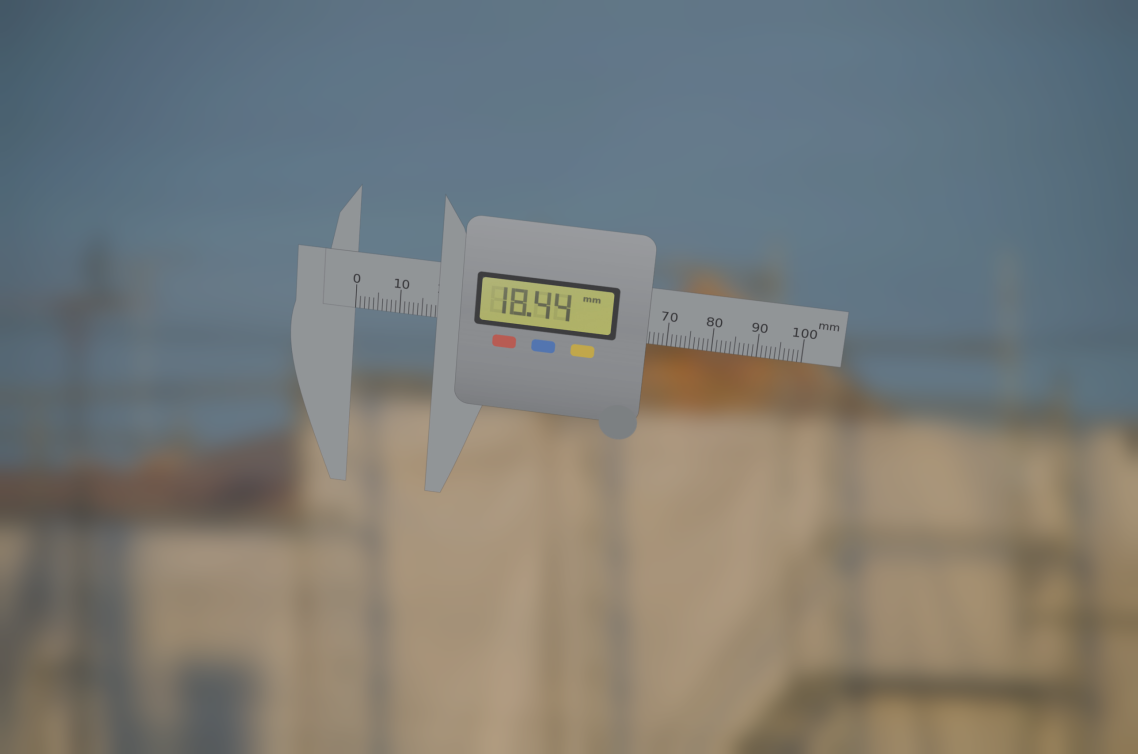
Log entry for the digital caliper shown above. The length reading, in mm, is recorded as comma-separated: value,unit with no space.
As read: 18.44,mm
